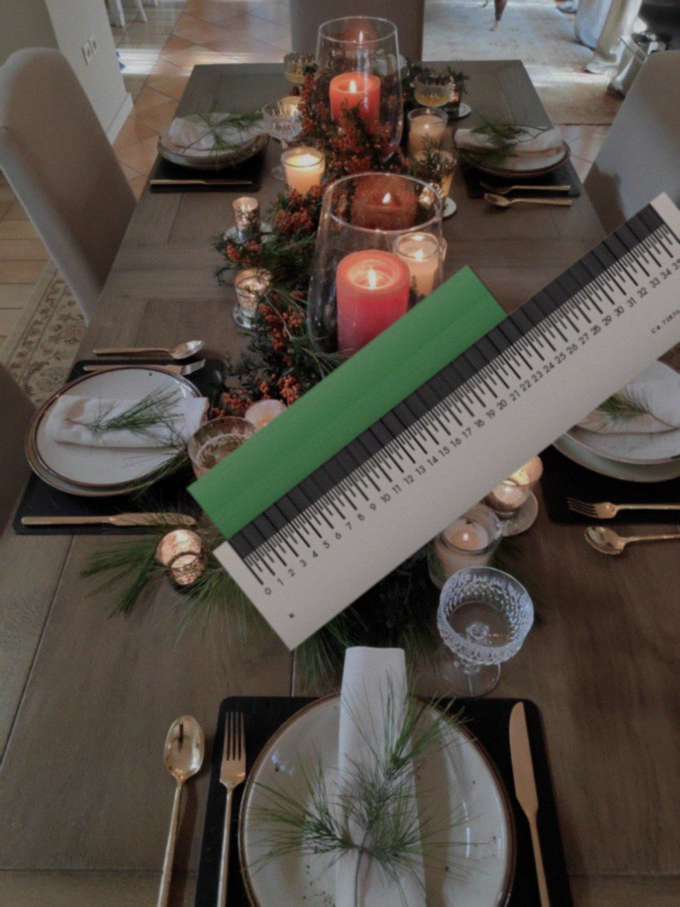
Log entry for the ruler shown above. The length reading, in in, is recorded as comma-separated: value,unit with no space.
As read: 24,in
